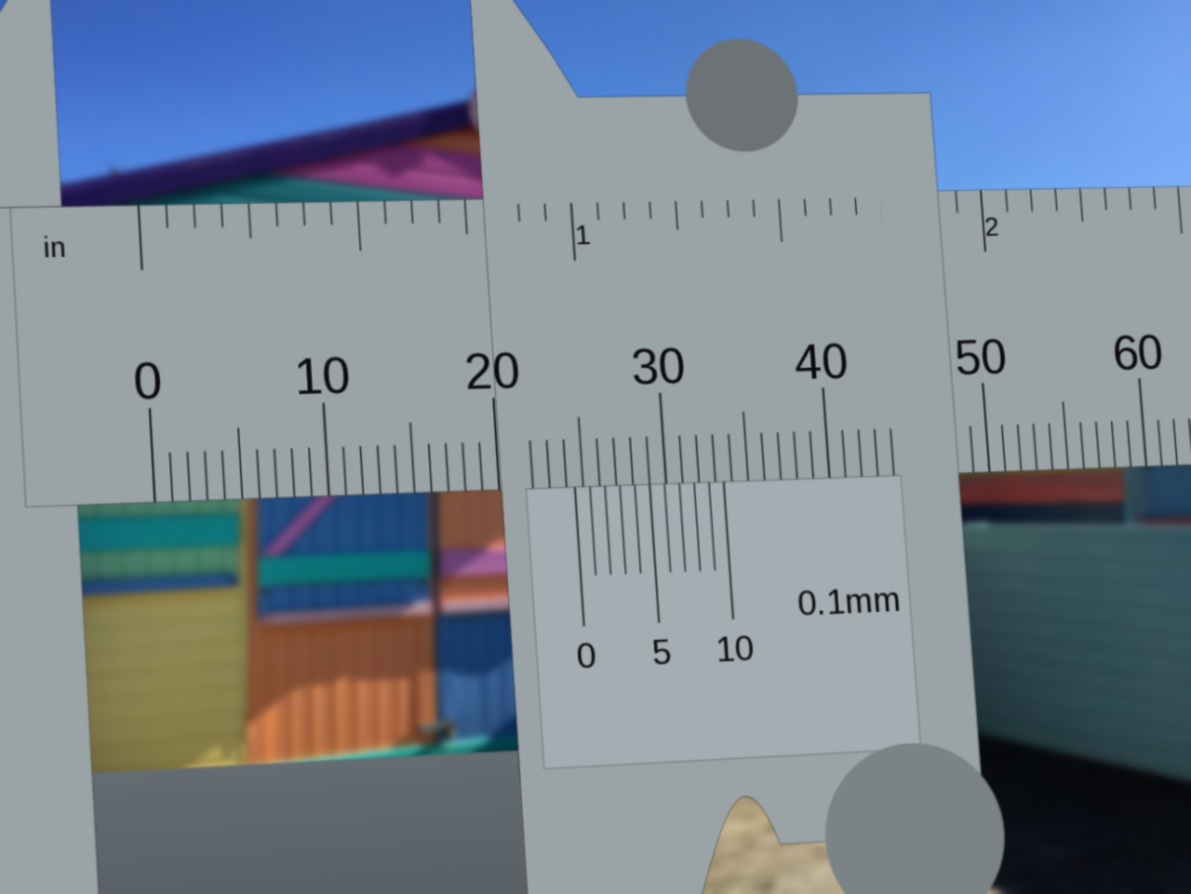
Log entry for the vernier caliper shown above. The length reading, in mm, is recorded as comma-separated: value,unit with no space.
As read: 24.5,mm
